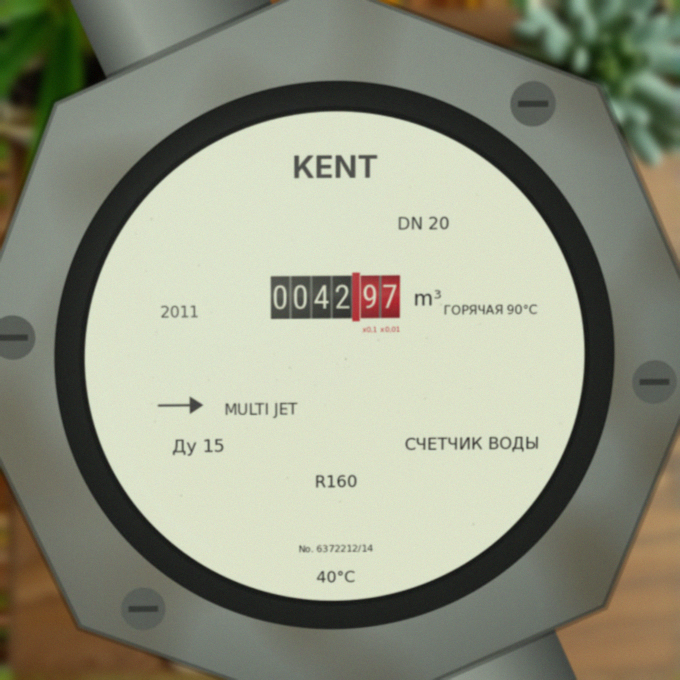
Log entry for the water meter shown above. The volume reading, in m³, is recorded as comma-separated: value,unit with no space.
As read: 42.97,m³
